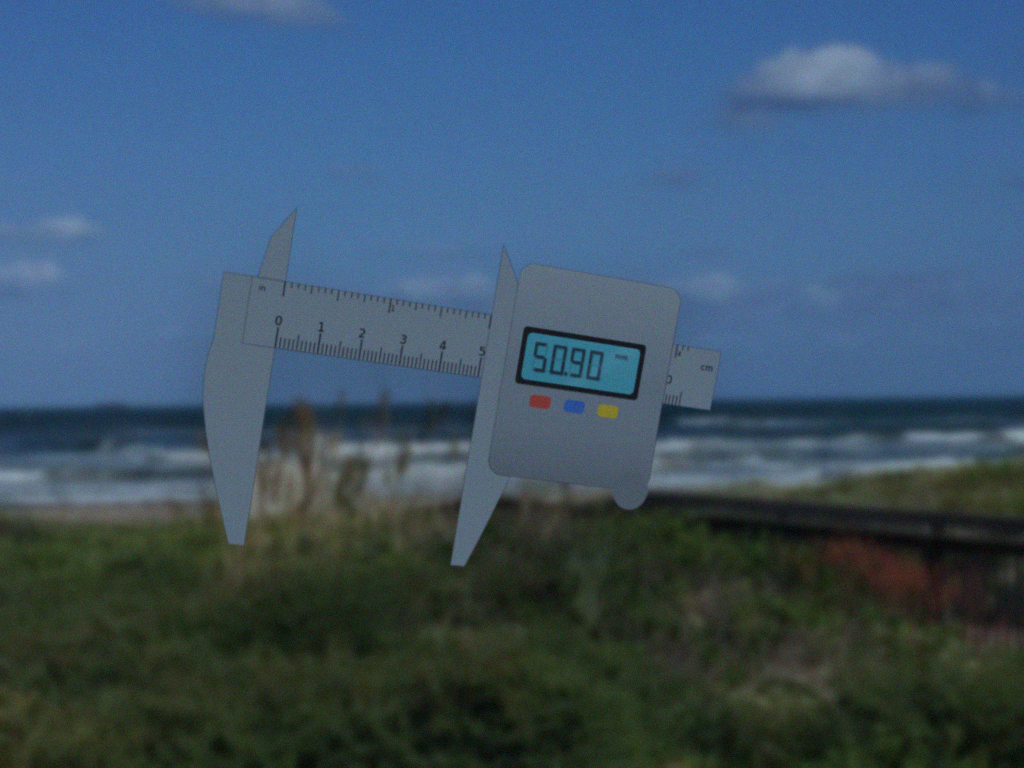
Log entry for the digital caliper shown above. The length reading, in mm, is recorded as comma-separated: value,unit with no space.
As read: 50.90,mm
